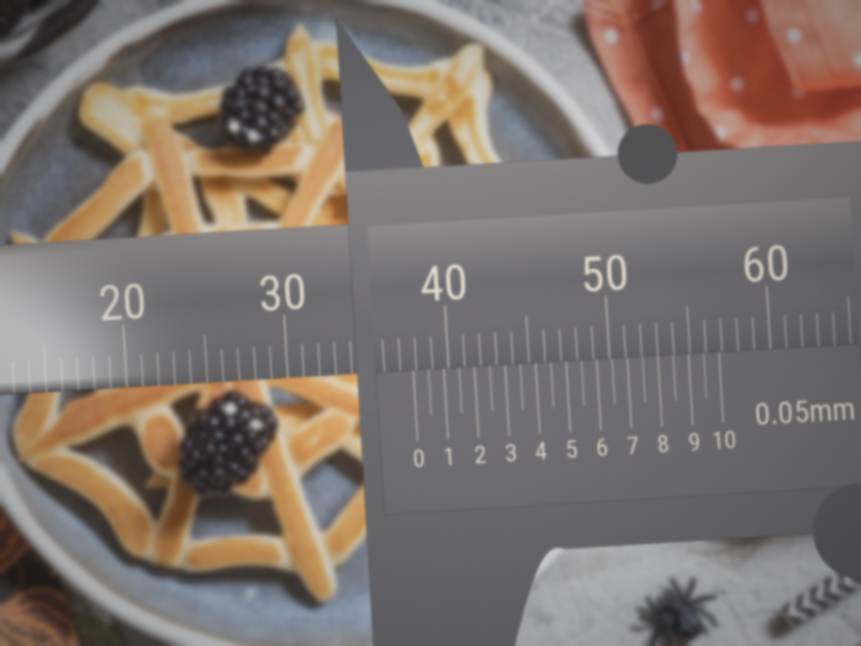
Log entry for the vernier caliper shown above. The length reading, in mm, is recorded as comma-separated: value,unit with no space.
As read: 37.8,mm
